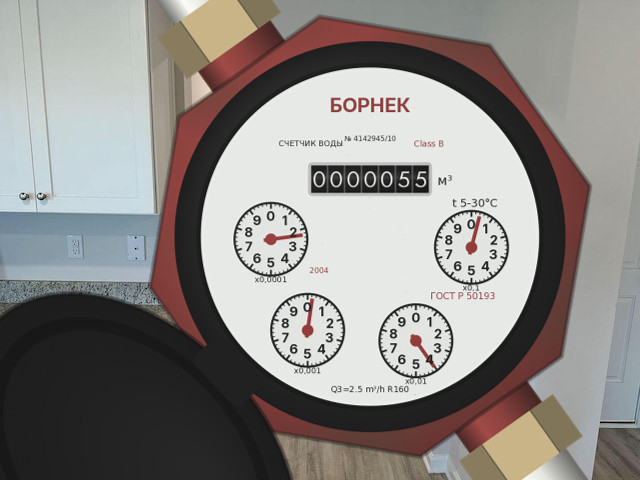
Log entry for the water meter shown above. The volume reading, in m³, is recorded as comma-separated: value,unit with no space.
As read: 55.0402,m³
